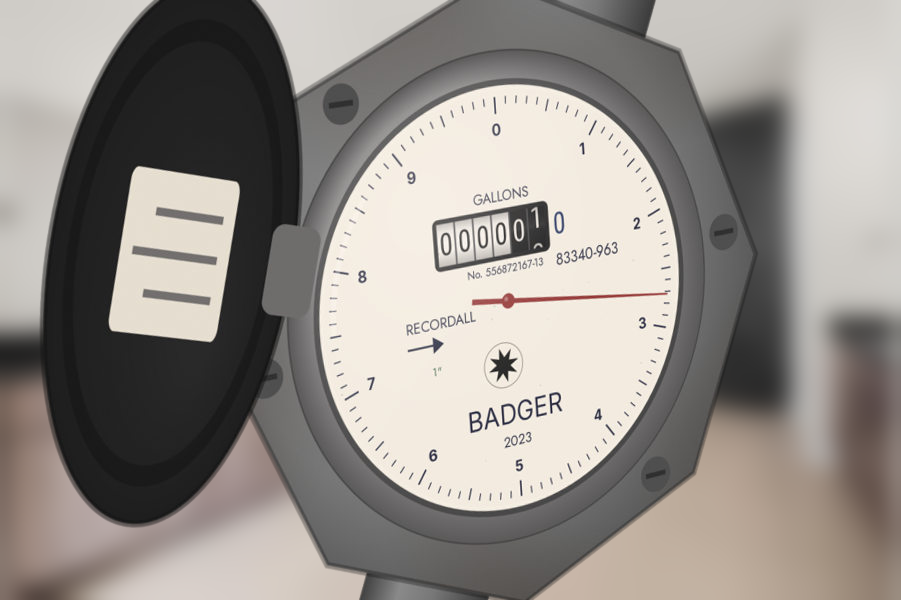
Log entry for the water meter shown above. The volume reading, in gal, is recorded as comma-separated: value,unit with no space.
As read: 12.7,gal
